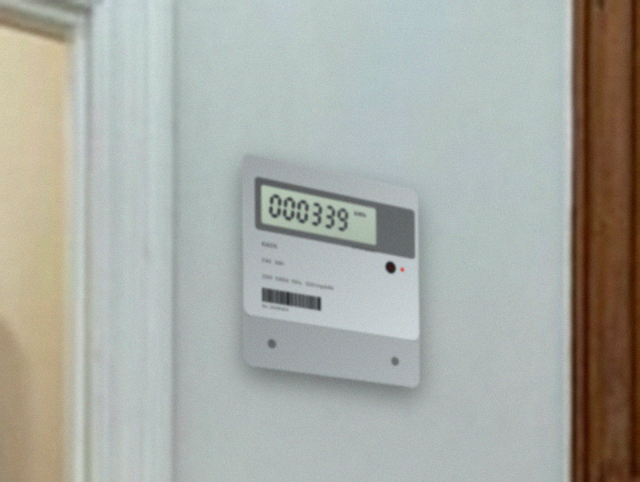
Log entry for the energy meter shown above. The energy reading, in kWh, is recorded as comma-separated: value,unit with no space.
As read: 339,kWh
